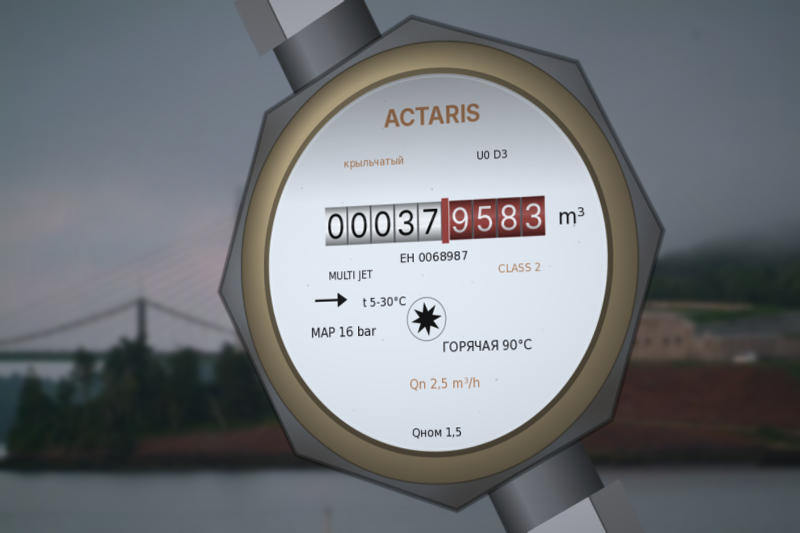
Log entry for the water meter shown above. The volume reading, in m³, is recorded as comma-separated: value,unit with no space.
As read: 37.9583,m³
